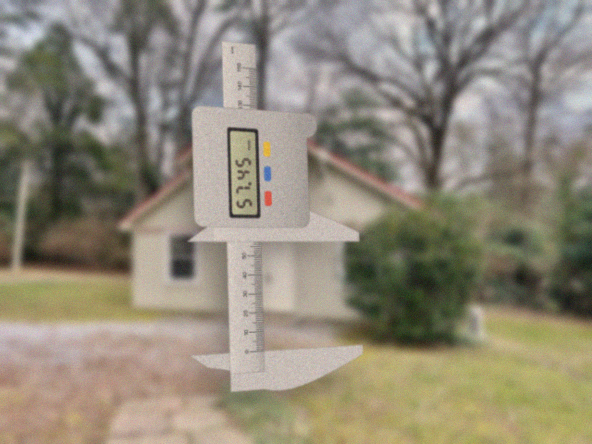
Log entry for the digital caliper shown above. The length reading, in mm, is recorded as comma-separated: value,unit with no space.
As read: 57.45,mm
